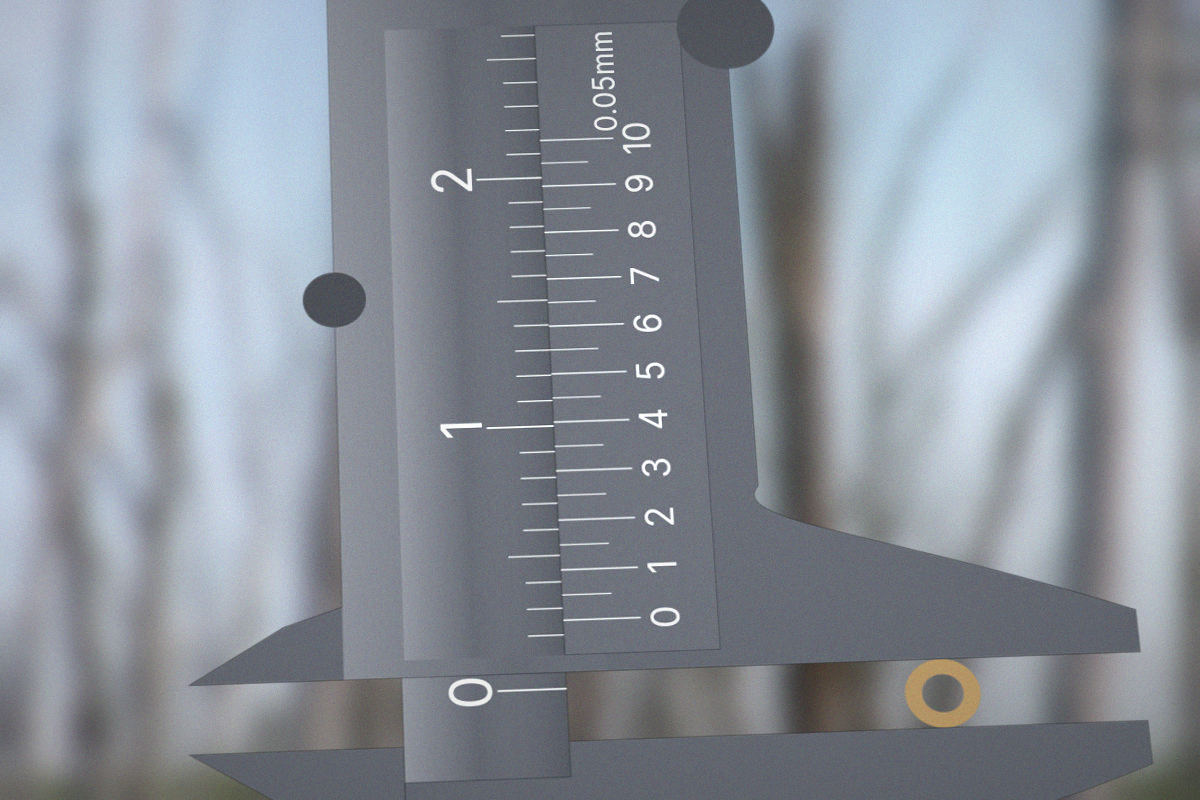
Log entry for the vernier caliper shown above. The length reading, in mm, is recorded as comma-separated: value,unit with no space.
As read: 2.55,mm
